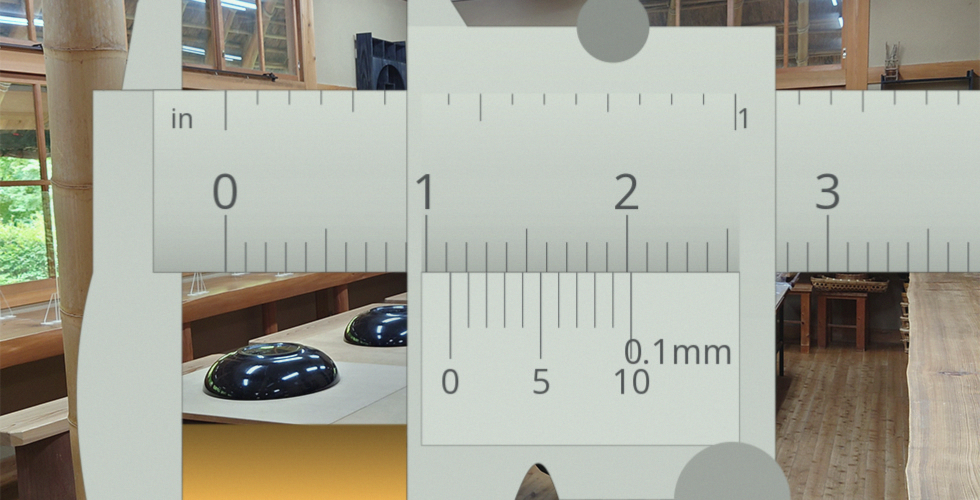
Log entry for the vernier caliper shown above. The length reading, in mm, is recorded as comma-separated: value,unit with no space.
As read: 11.2,mm
